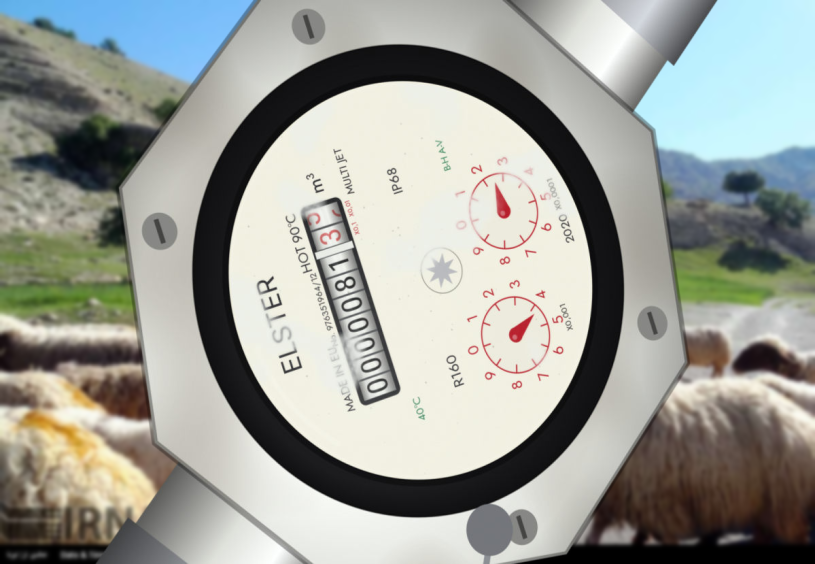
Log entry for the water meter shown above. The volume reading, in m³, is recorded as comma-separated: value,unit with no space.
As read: 81.3542,m³
